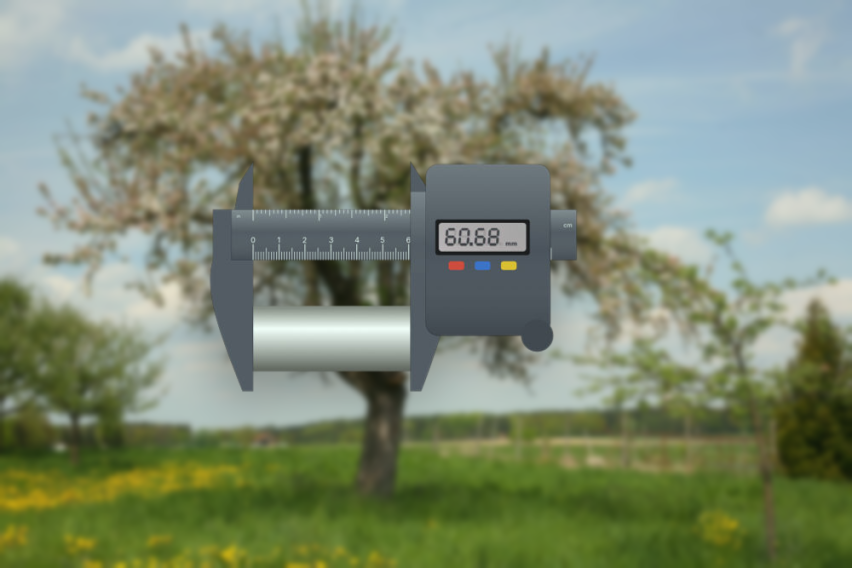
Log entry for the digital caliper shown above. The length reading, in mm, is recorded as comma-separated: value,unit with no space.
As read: 60.68,mm
